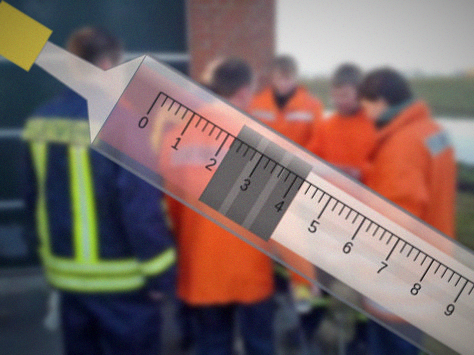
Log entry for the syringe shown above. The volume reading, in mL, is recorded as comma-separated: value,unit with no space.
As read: 2.2,mL
